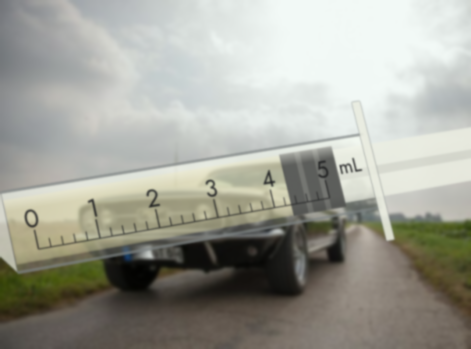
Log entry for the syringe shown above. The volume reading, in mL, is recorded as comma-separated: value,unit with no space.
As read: 4.3,mL
